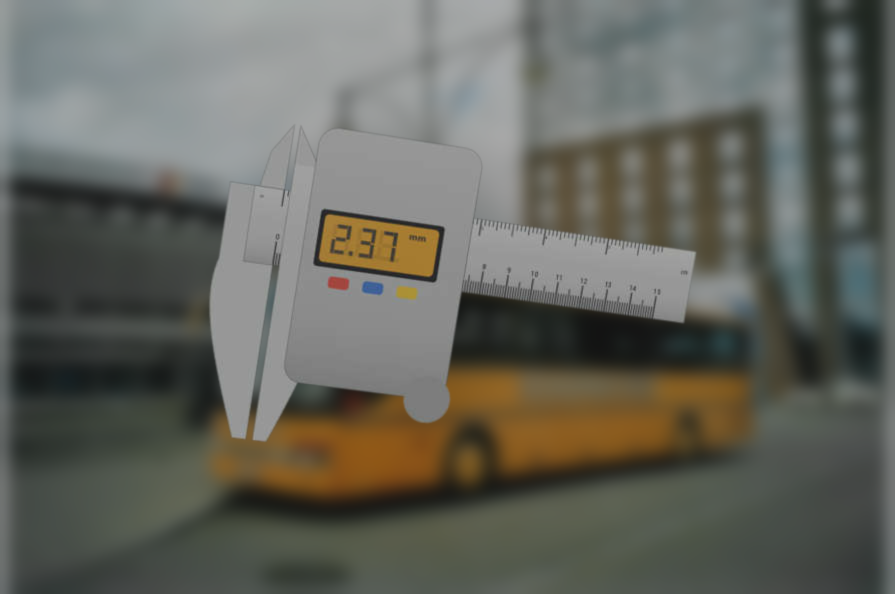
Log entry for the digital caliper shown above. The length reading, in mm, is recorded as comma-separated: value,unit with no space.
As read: 2.37,mm
